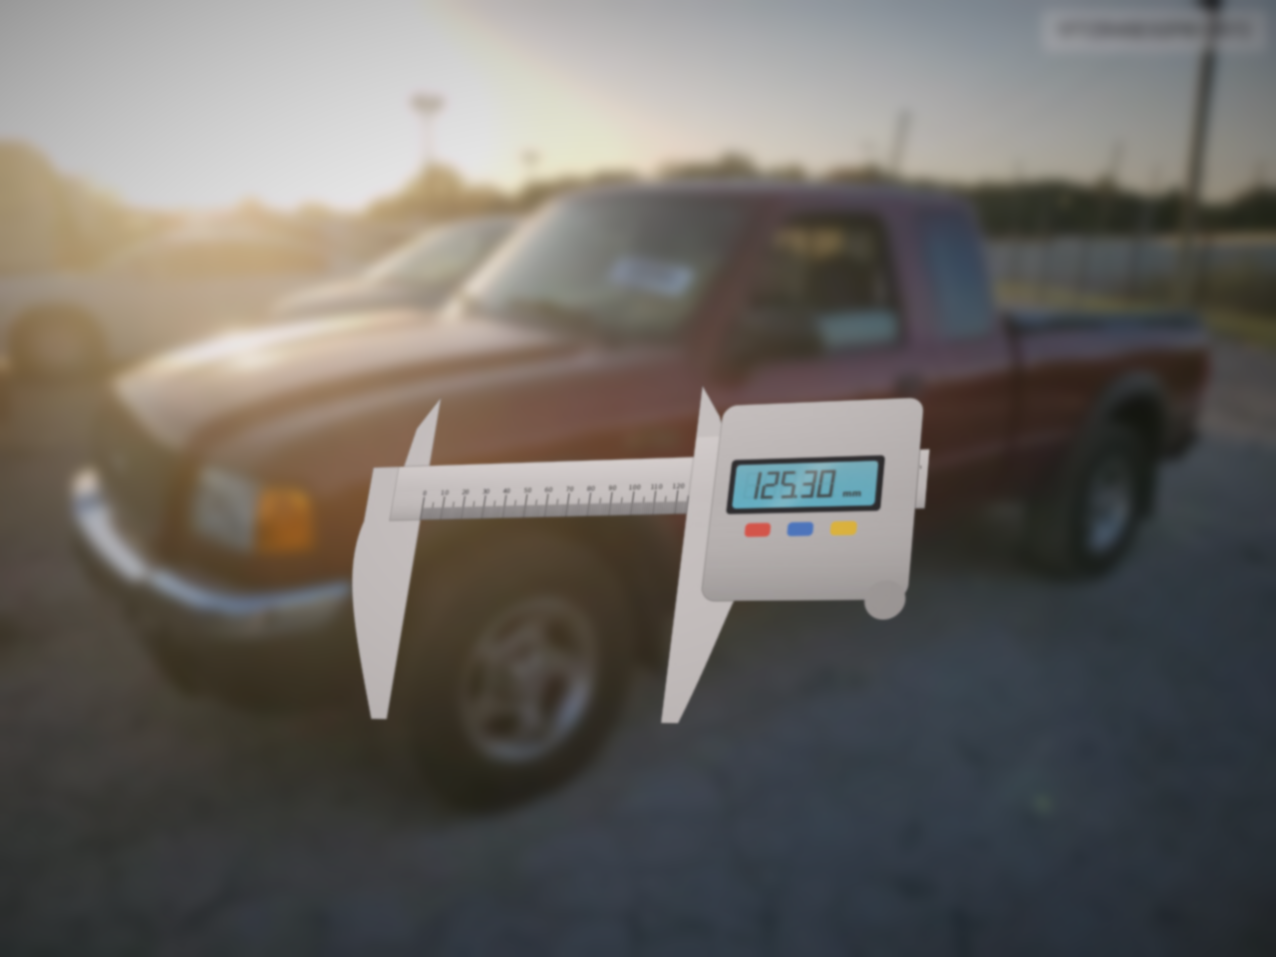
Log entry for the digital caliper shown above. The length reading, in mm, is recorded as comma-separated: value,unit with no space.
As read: 125.30,mm
